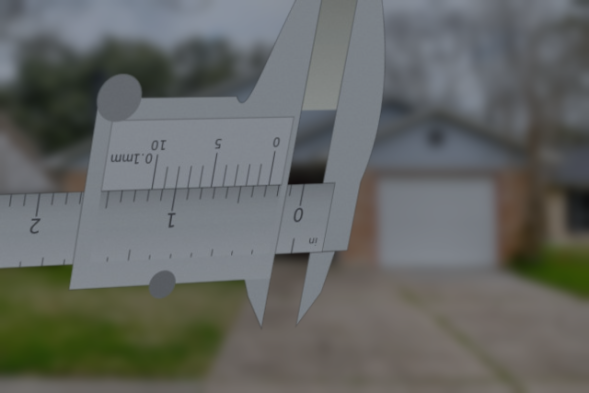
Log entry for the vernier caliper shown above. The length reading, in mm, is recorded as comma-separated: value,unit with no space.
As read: 2.8,mm
